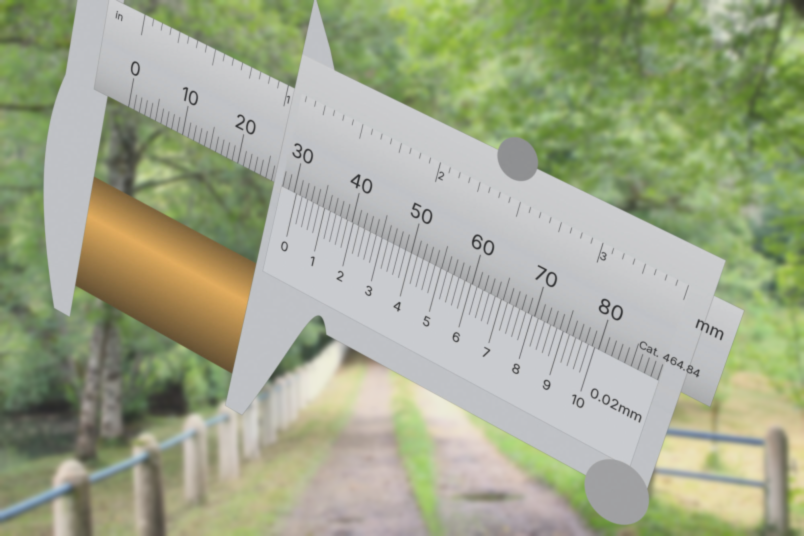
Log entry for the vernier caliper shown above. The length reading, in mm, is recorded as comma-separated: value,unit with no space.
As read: 30.4,mm
